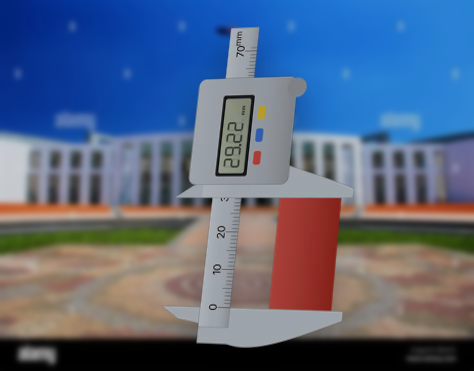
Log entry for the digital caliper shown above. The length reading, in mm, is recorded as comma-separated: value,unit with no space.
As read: 29.22,mm
